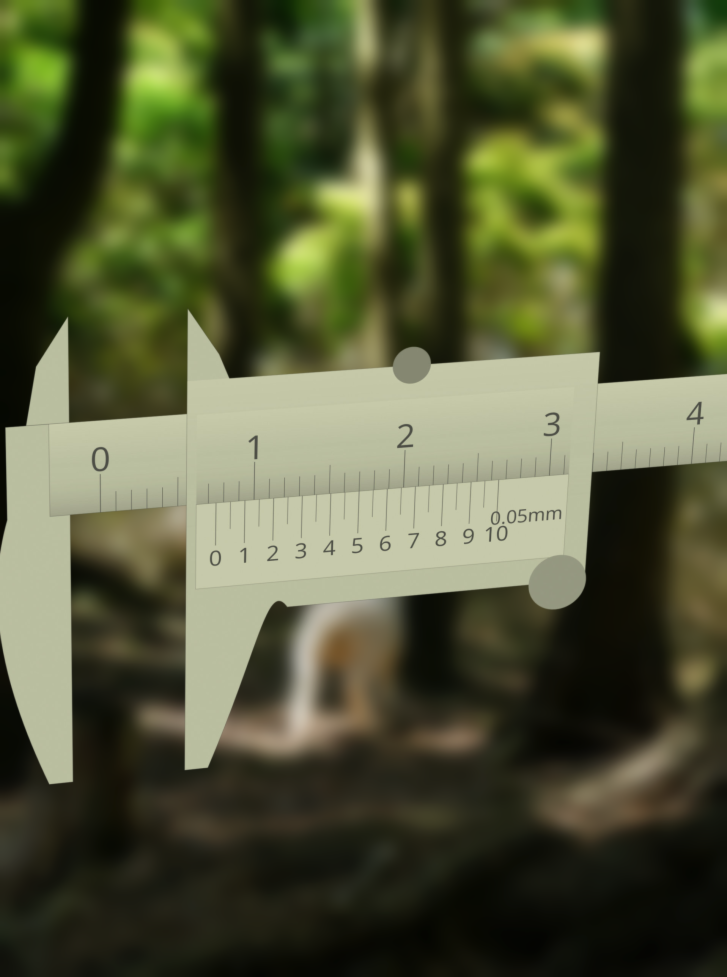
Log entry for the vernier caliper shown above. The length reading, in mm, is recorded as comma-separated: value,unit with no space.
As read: 7.5,mm
